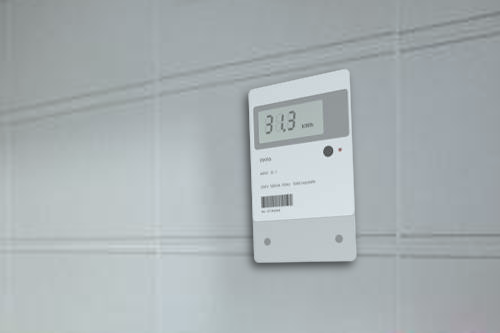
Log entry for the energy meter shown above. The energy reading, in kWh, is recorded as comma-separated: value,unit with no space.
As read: 31.3,kWh
